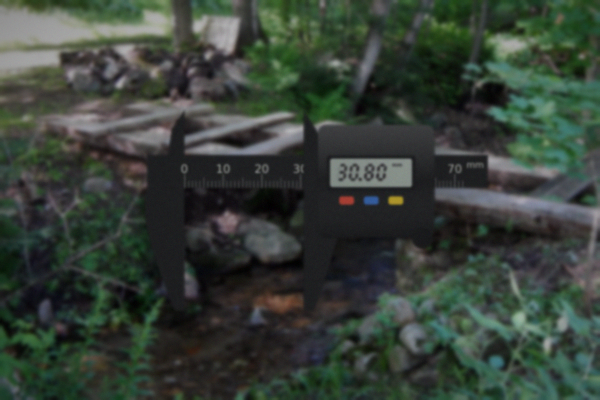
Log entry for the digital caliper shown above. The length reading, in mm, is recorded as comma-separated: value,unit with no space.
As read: 30.80,mm
